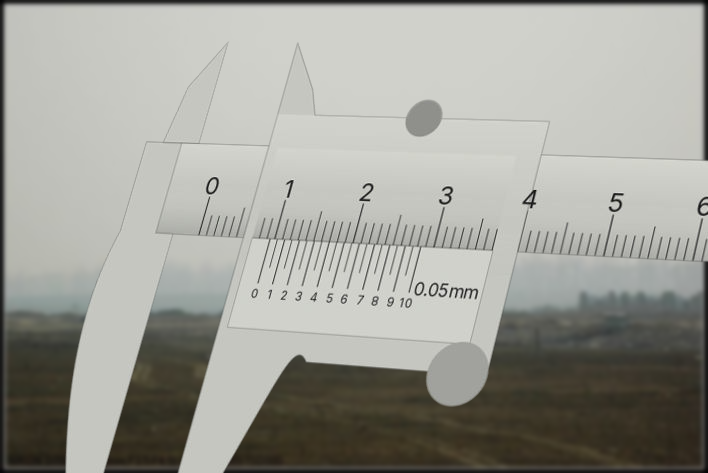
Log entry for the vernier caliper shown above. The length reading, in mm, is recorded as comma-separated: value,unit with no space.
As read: 9.4,mm
